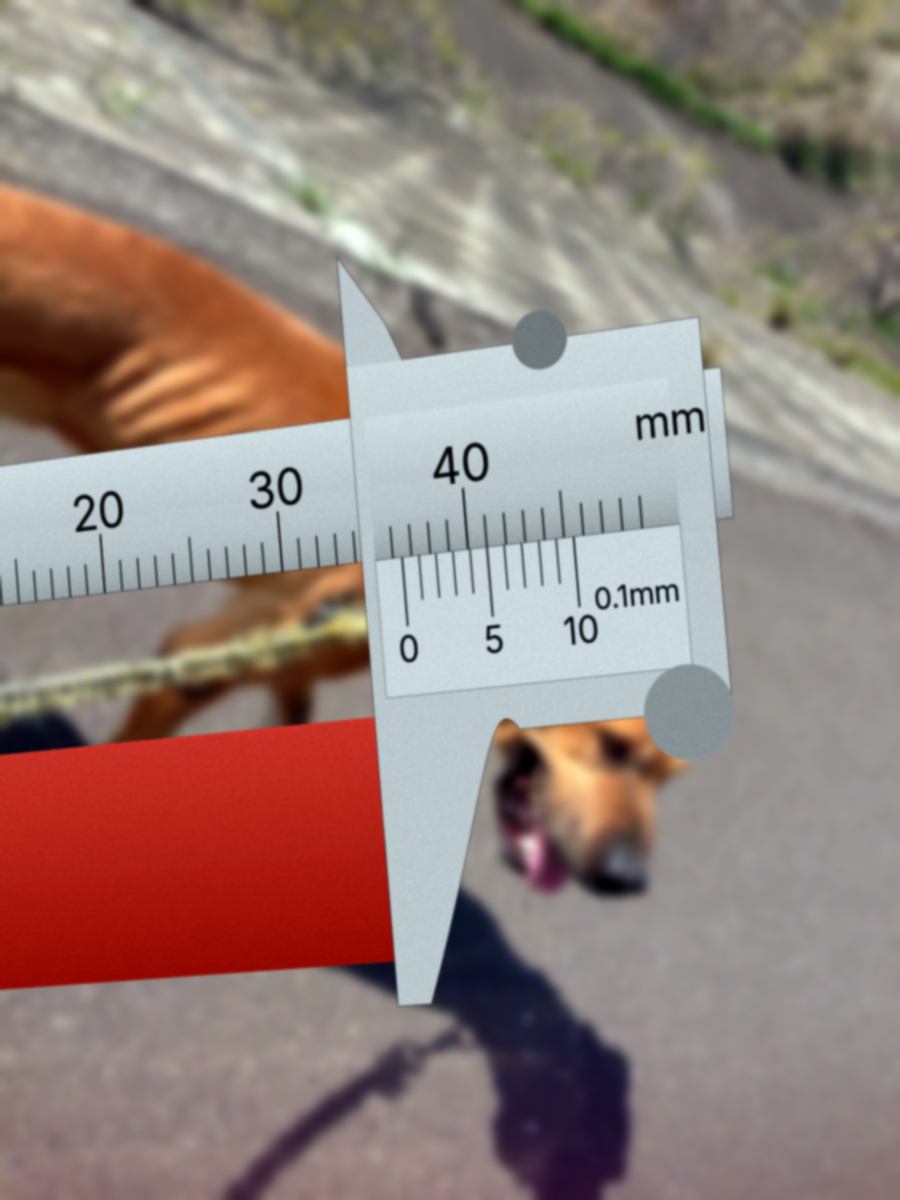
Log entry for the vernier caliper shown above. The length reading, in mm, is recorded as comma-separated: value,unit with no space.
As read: 36.5,mm
